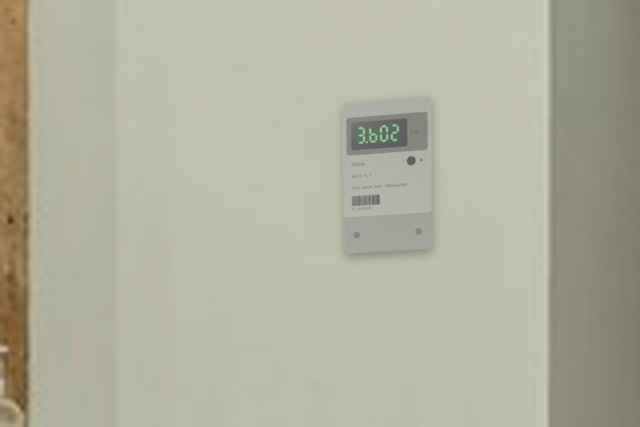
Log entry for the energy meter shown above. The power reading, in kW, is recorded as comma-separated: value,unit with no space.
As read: 3.602,kW
